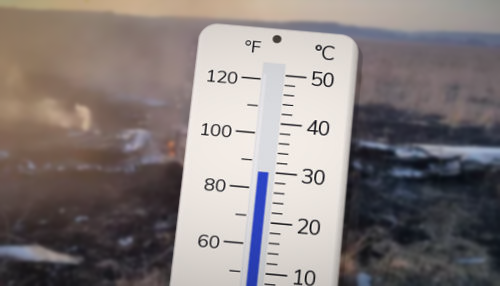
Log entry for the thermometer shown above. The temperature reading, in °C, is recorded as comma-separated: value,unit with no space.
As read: 30,°C
